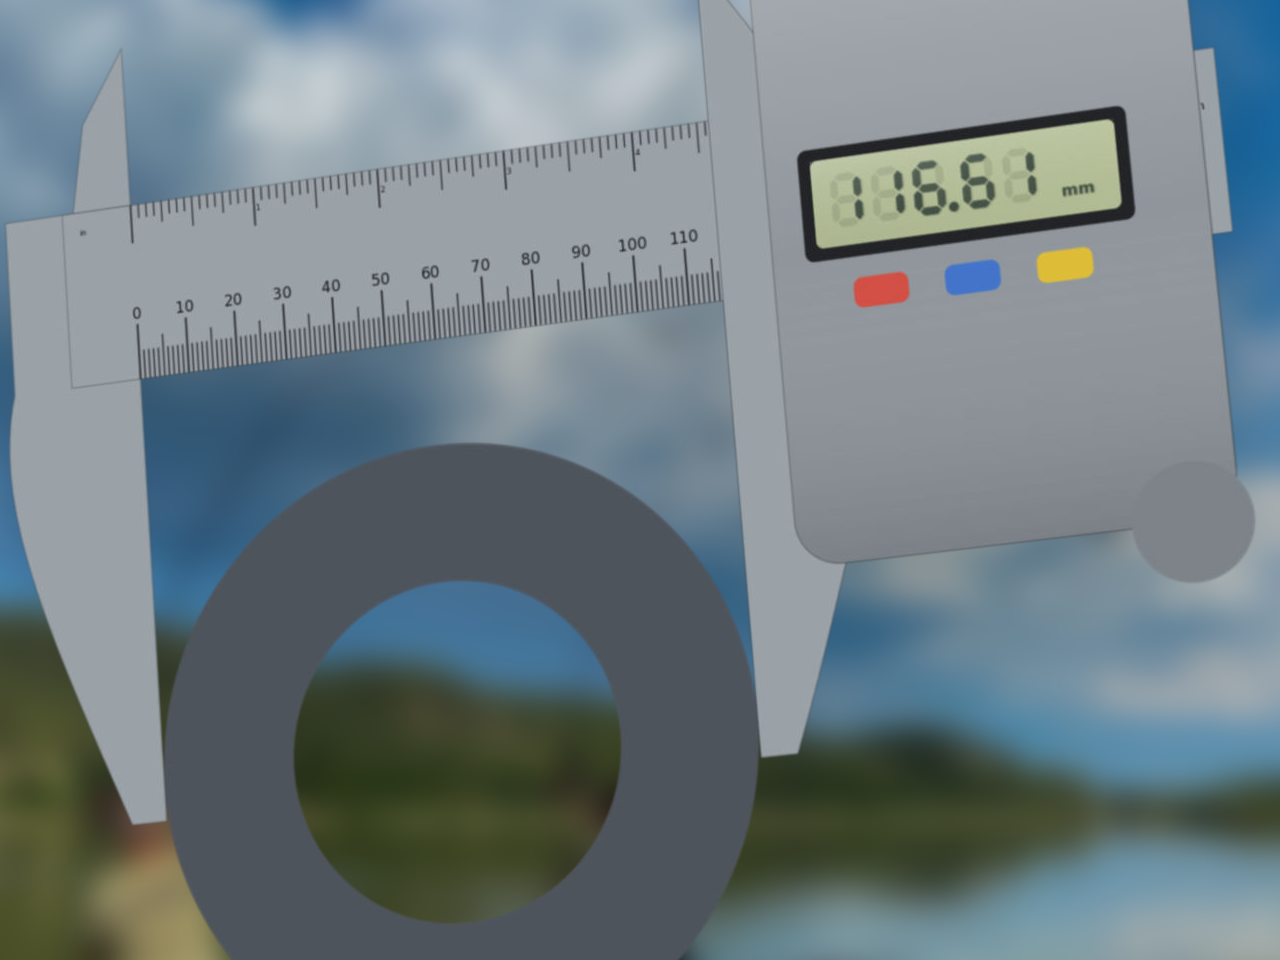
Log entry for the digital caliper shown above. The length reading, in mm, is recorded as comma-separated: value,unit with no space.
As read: 116.61,mm
